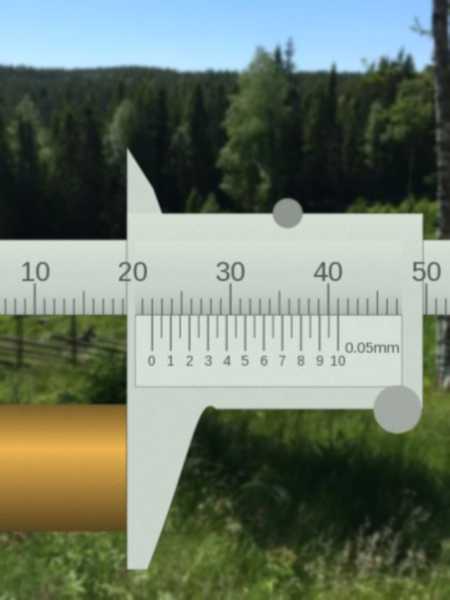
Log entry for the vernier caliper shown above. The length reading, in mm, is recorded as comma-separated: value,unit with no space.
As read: 22.0,mm
